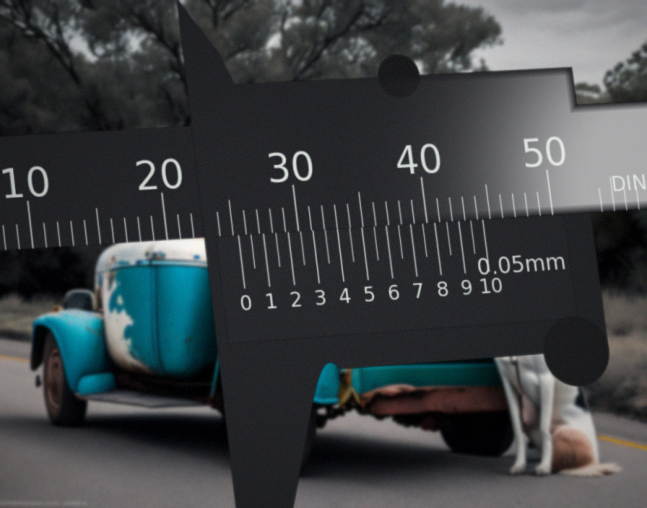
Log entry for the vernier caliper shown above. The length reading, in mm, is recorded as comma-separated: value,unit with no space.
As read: 25.4,mm
